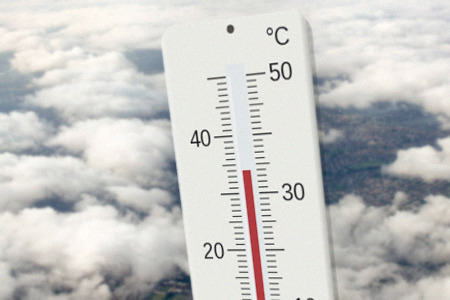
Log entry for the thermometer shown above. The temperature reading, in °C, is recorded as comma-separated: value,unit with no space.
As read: 34,°C
